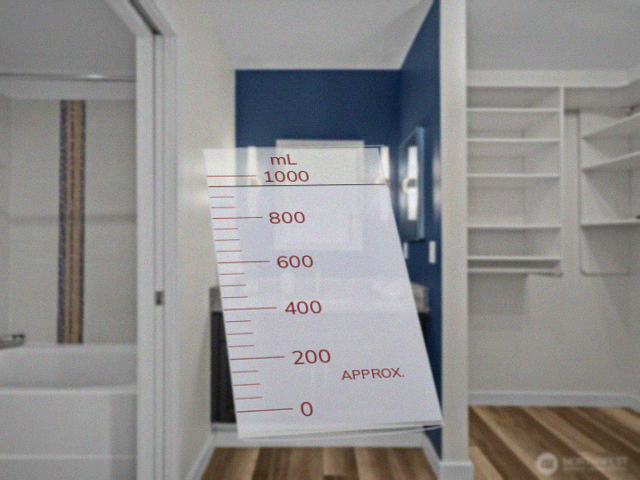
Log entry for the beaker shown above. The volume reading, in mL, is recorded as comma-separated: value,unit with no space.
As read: 950,mL
